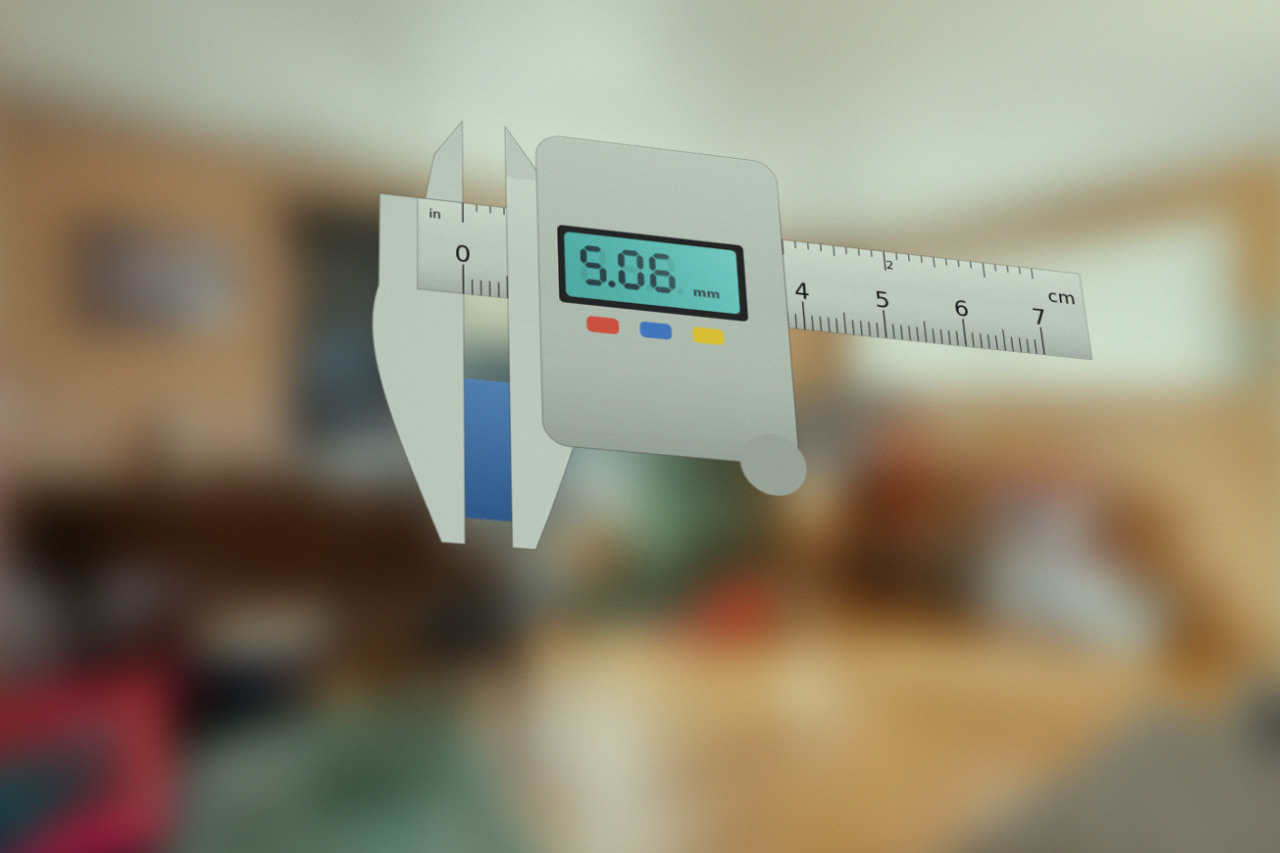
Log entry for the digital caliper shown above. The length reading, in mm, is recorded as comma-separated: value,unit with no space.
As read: 5.06,mm
